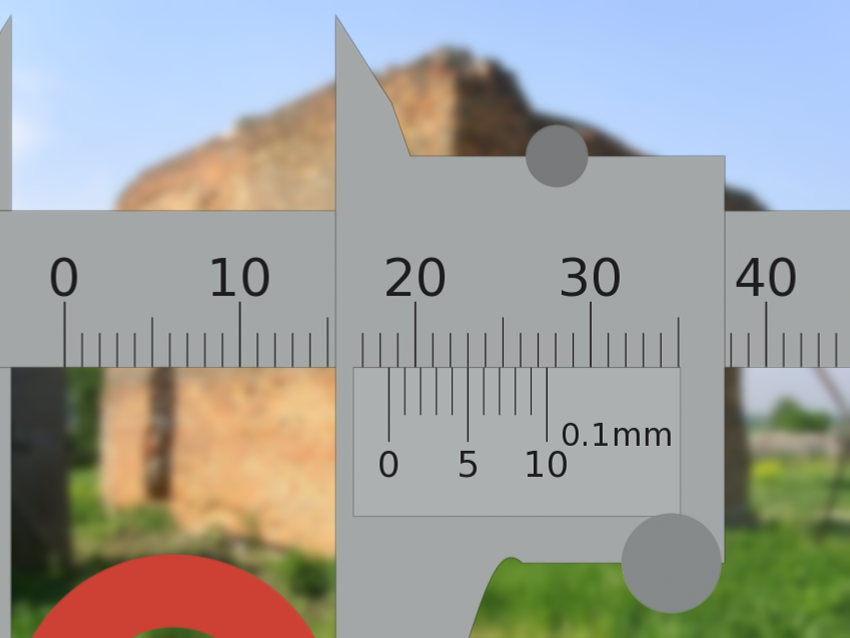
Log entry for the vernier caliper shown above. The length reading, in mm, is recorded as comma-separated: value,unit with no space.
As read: 18.5,mm
